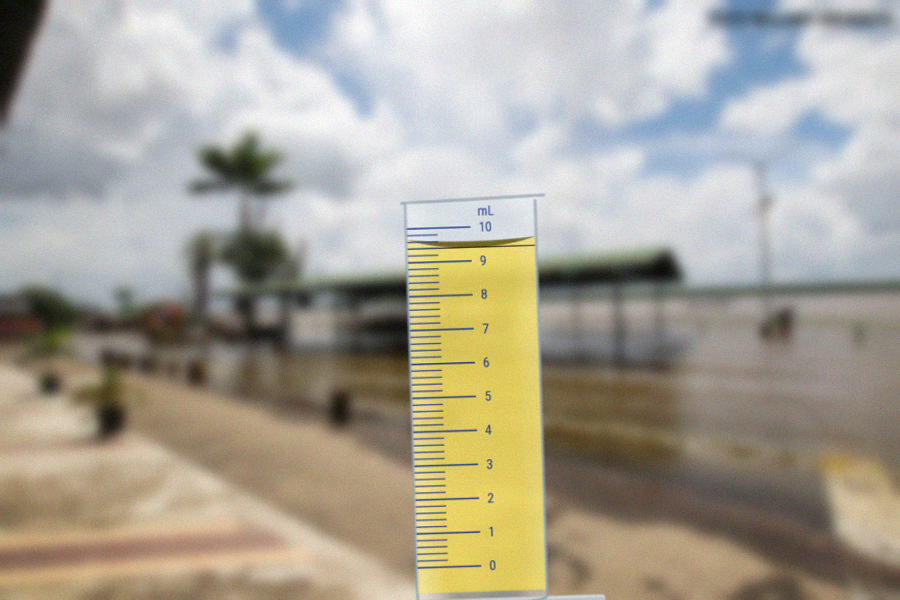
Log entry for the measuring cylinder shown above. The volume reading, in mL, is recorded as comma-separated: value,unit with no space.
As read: 9.4,mL
